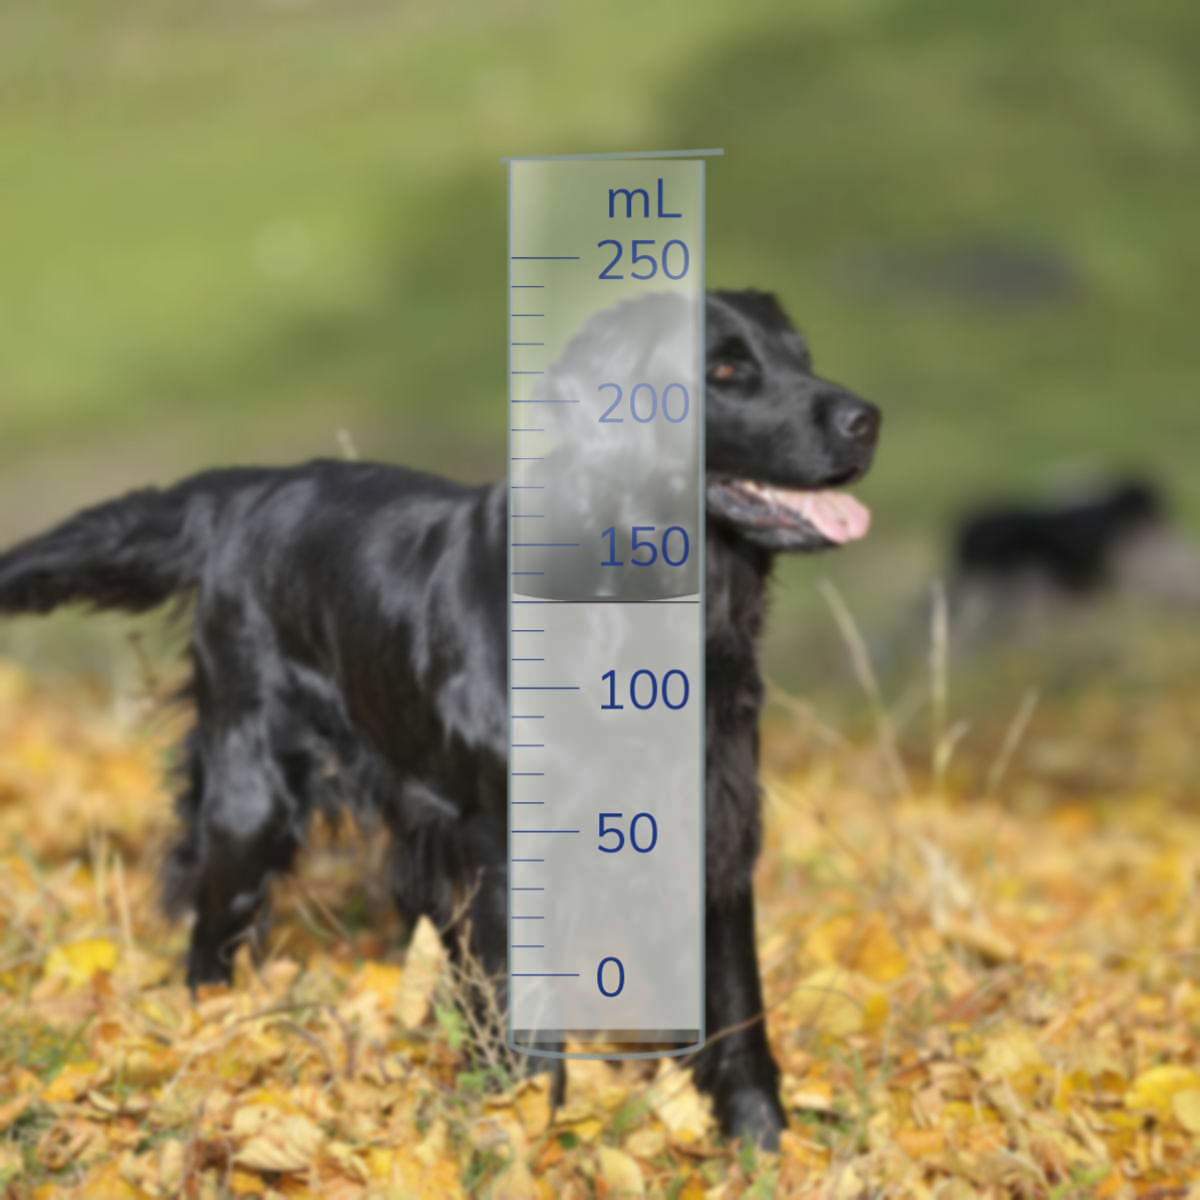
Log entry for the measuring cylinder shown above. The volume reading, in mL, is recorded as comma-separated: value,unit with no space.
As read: 130,mL
